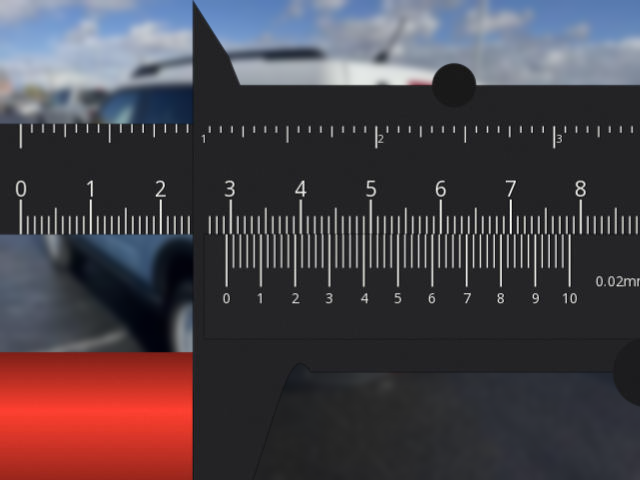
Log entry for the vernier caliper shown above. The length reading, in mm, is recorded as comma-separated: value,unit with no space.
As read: 29.4,mm
